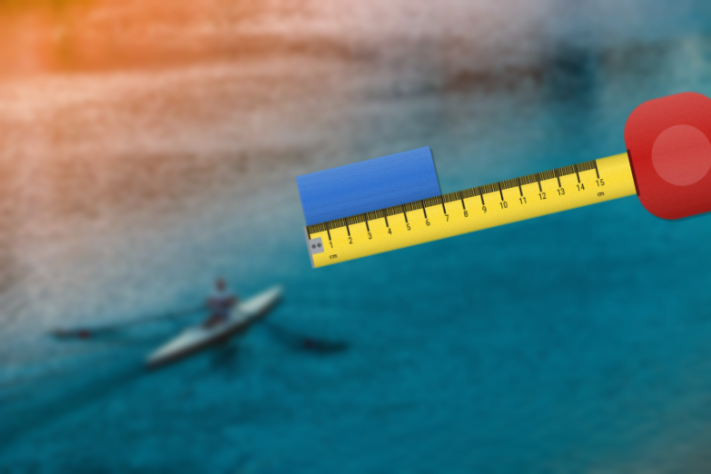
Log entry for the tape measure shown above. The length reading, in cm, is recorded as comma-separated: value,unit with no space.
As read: 7,cm
